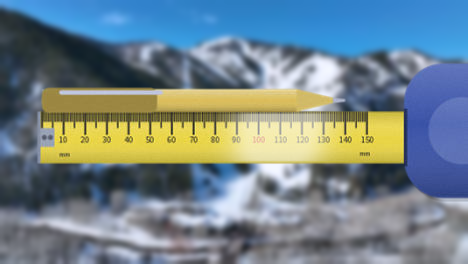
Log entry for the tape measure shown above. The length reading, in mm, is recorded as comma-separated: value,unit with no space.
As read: 140,mm
